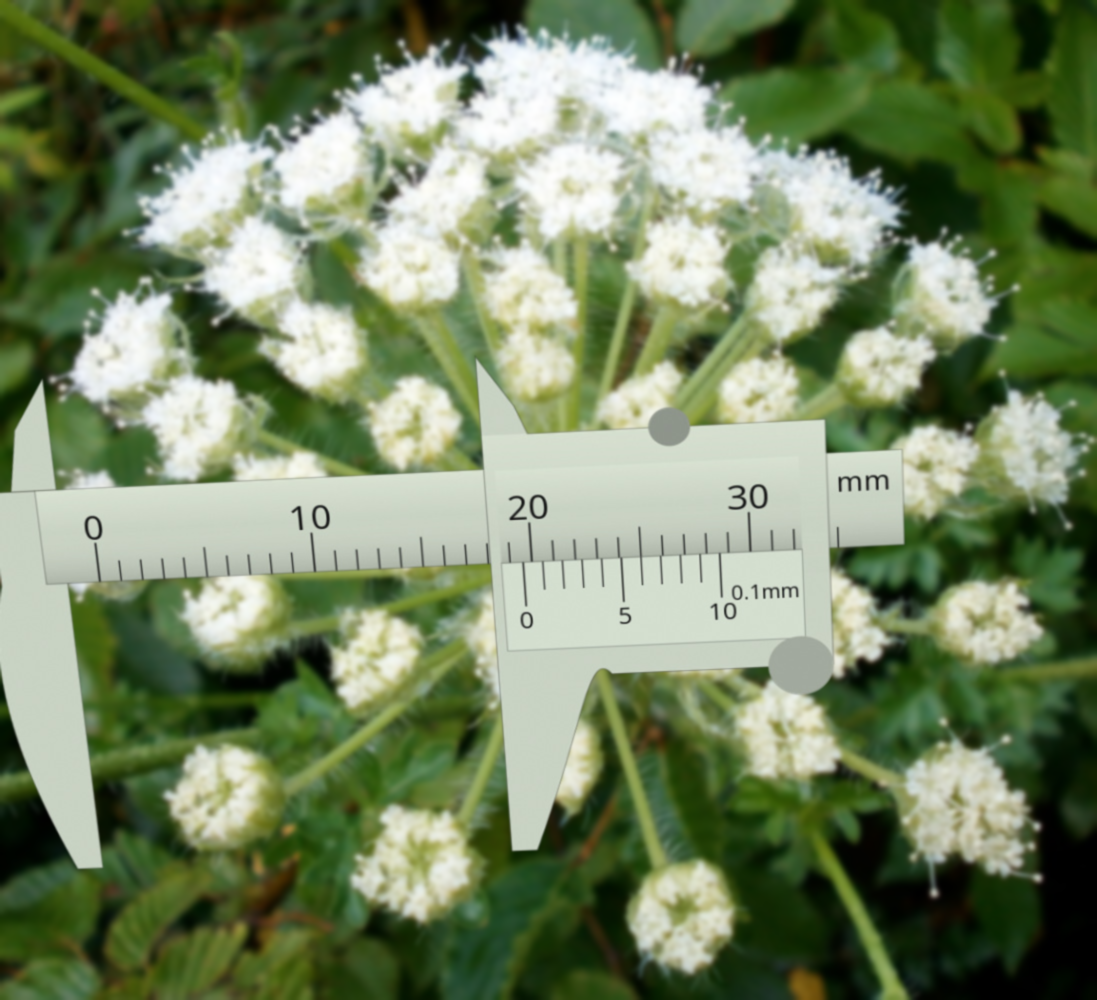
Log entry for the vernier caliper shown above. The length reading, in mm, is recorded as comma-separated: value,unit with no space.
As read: 19.6,mm
